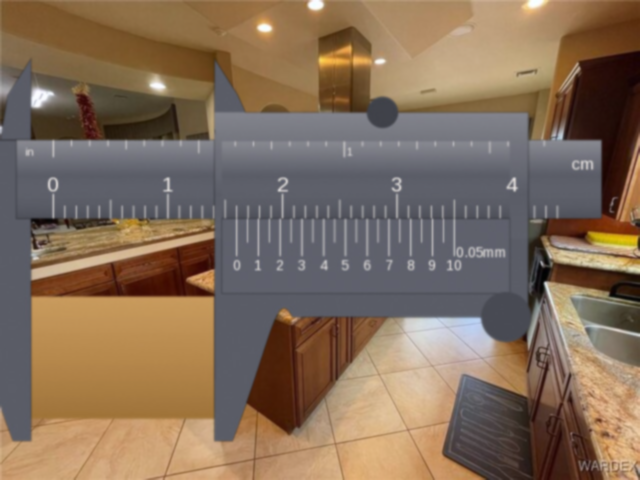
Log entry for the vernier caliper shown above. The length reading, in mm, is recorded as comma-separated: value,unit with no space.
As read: 16.0,mm
